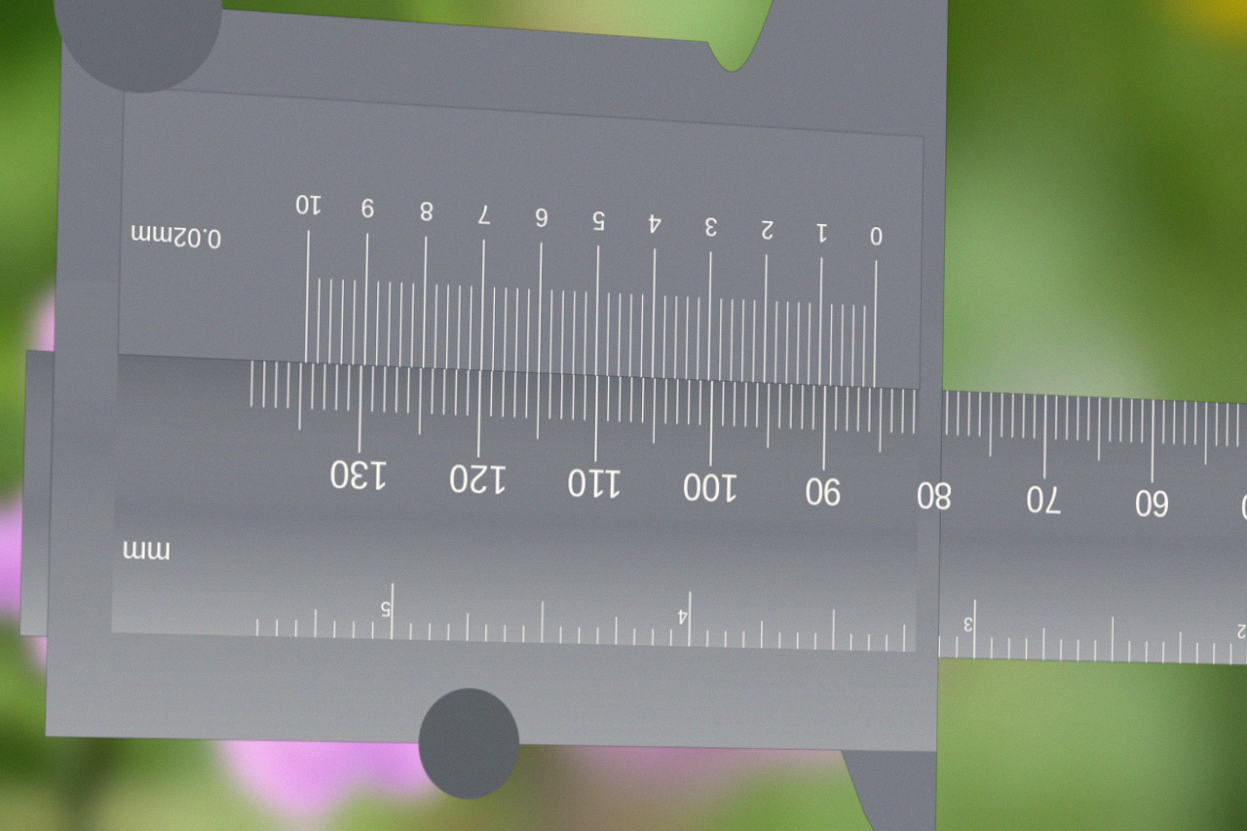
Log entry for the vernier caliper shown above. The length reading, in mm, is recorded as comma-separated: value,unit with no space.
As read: 85.6,mm
